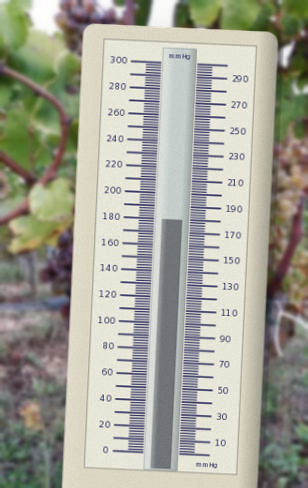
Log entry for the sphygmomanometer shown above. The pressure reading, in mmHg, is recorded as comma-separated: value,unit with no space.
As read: 180,mmHg
